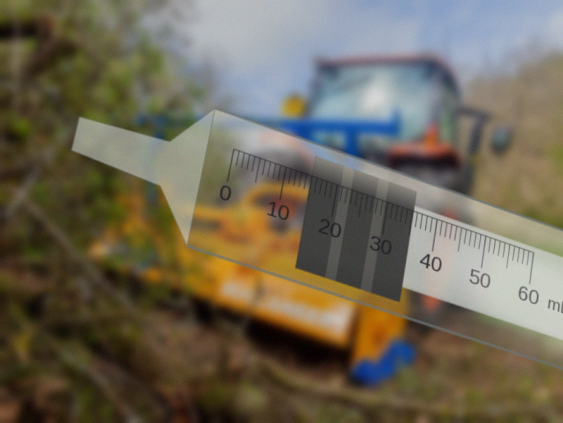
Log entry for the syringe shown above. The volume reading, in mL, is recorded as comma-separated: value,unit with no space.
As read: 15,mL
